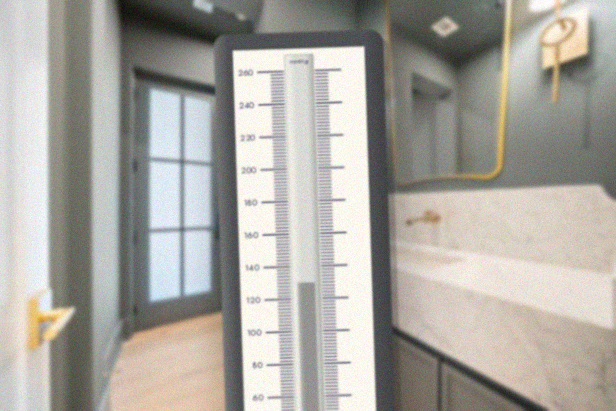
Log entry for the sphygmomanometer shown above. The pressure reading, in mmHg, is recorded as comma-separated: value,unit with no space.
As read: 130,mmHg
